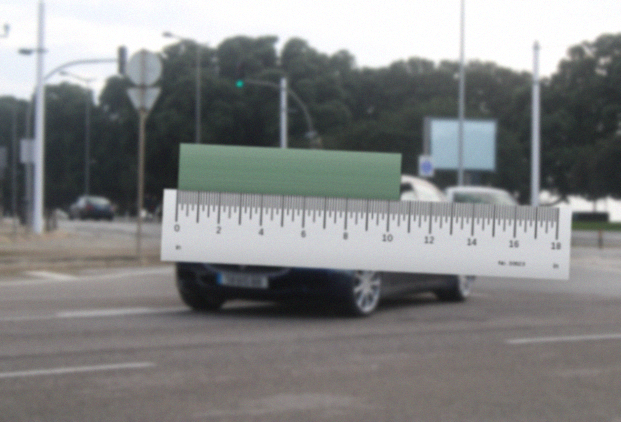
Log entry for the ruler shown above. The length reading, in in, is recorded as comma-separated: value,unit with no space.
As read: 10.5,in
